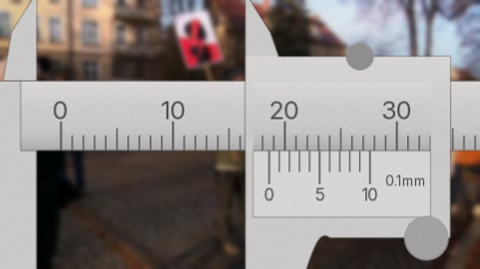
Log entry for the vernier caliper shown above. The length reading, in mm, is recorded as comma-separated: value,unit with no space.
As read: 18.6,mm
